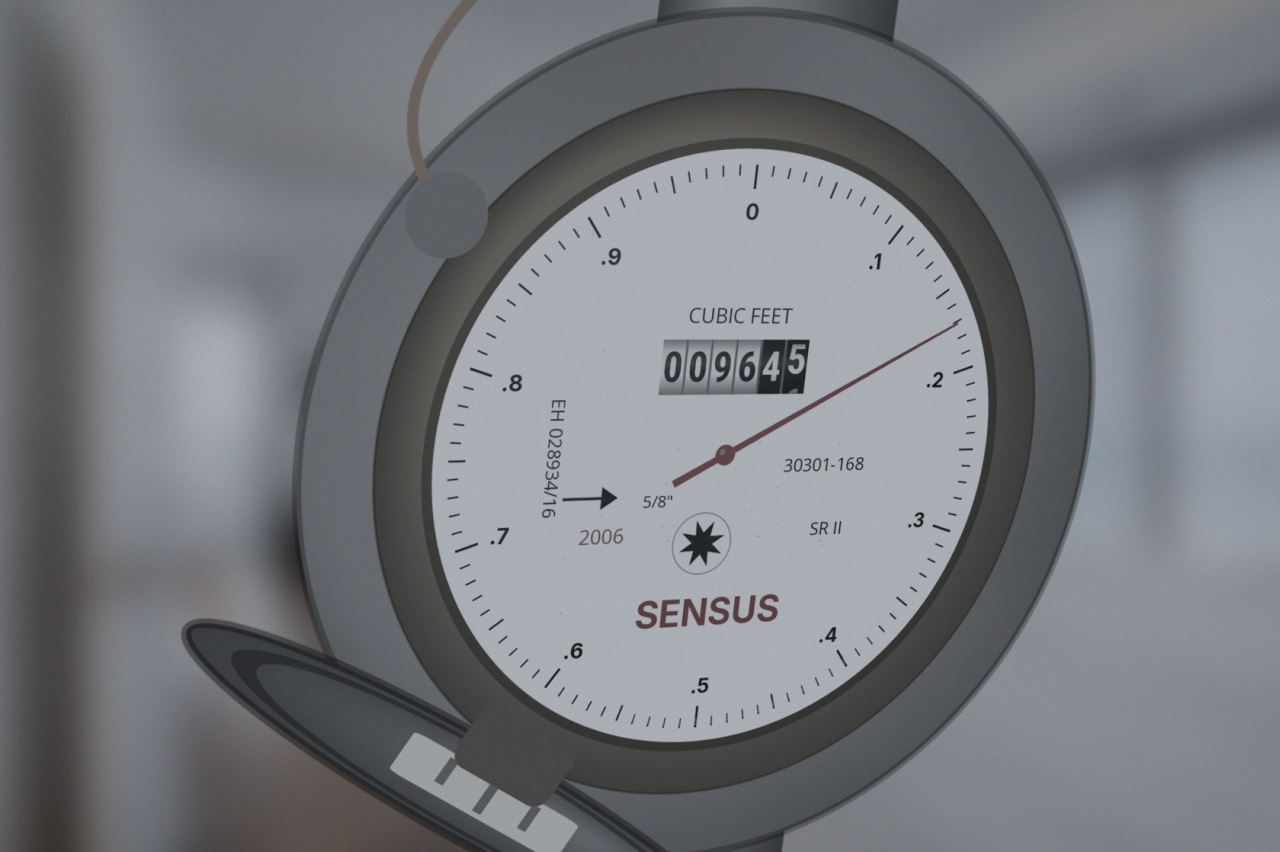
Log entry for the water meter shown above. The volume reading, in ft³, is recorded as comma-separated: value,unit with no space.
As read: 9645.17,ft³
